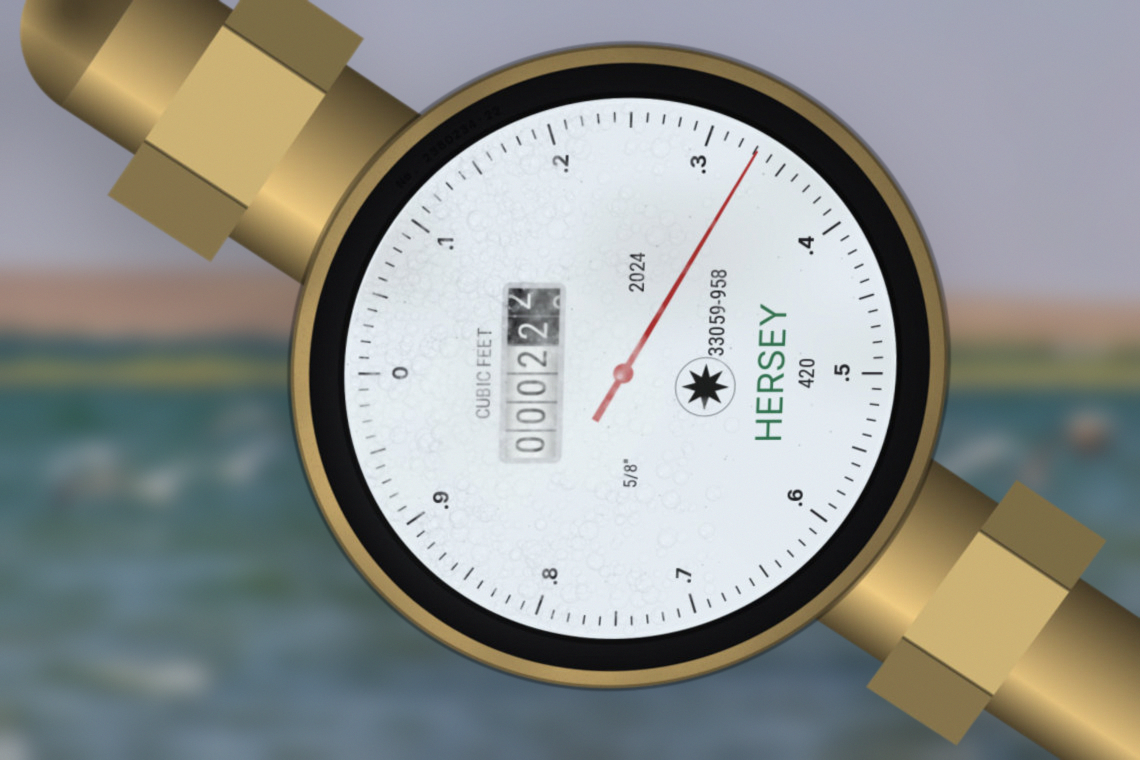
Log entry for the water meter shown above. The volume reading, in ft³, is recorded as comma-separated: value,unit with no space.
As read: 222.33,ft³
